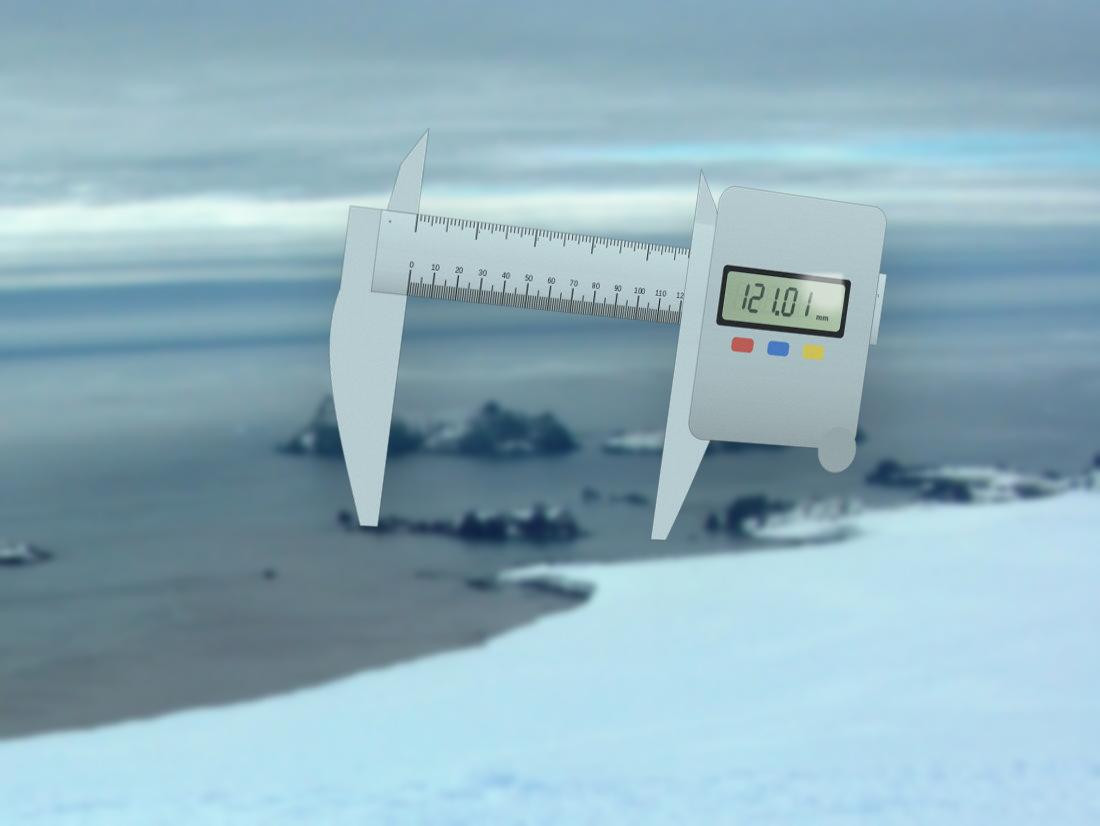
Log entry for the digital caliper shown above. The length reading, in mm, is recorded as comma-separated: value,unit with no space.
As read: 121.01,mm
